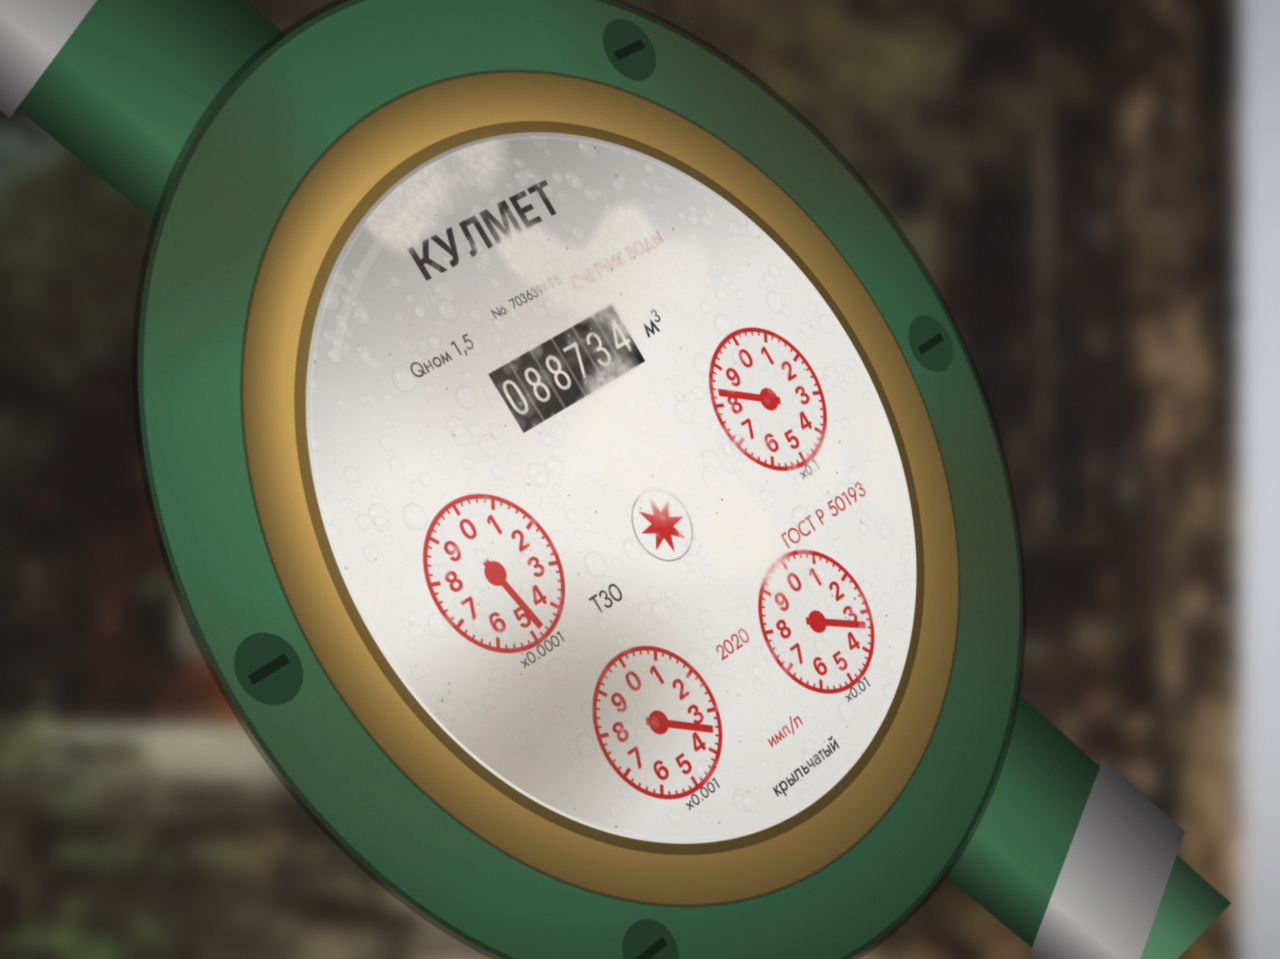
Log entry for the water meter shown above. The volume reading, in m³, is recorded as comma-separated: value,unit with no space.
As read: 88734.8334,m³
